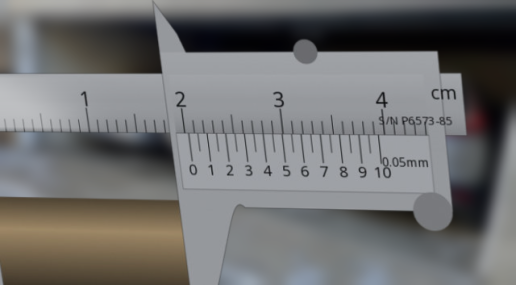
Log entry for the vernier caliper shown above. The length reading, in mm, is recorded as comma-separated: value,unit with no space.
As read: 20.4,mm
